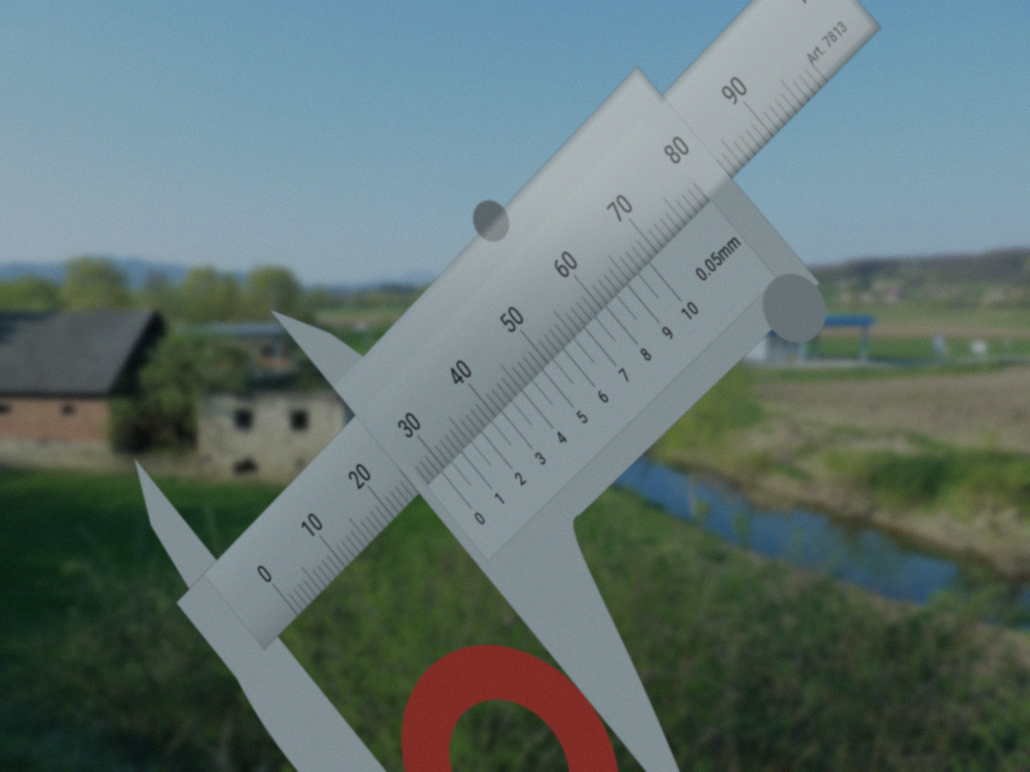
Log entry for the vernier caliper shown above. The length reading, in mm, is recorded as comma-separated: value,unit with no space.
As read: 29.4,mm
